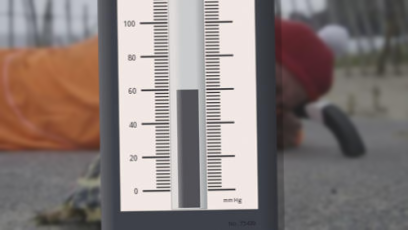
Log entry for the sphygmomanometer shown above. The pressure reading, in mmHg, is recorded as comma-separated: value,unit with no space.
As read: 60,mmHg
